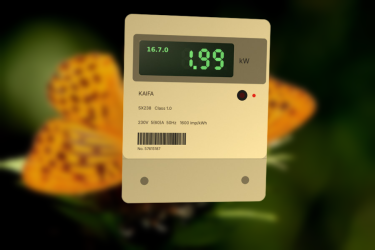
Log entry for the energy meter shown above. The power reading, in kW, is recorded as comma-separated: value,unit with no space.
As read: 1.99,kW
